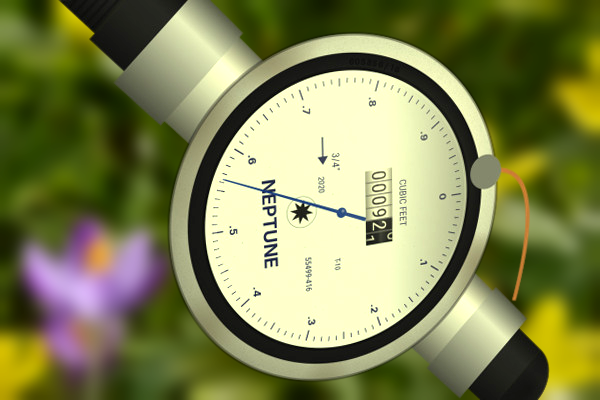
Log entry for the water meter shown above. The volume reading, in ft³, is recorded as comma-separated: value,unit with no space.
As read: 920.56,ft³
